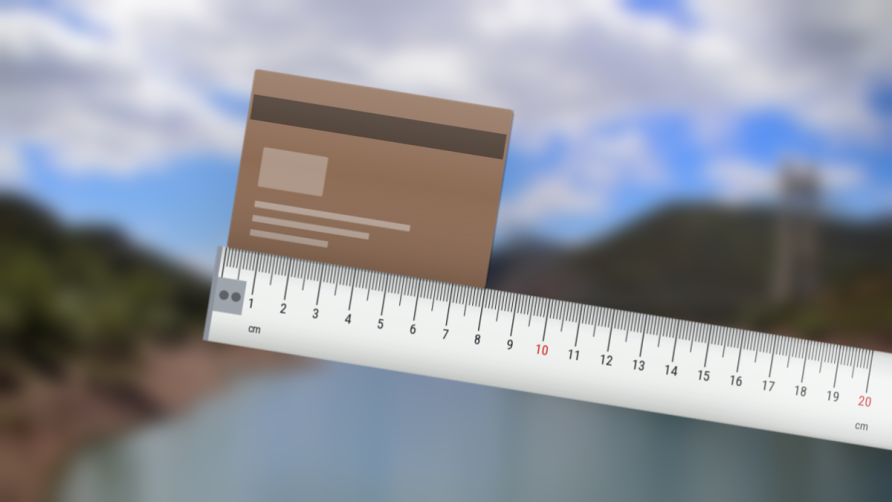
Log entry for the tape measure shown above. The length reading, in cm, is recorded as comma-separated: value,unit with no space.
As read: 8,cm
